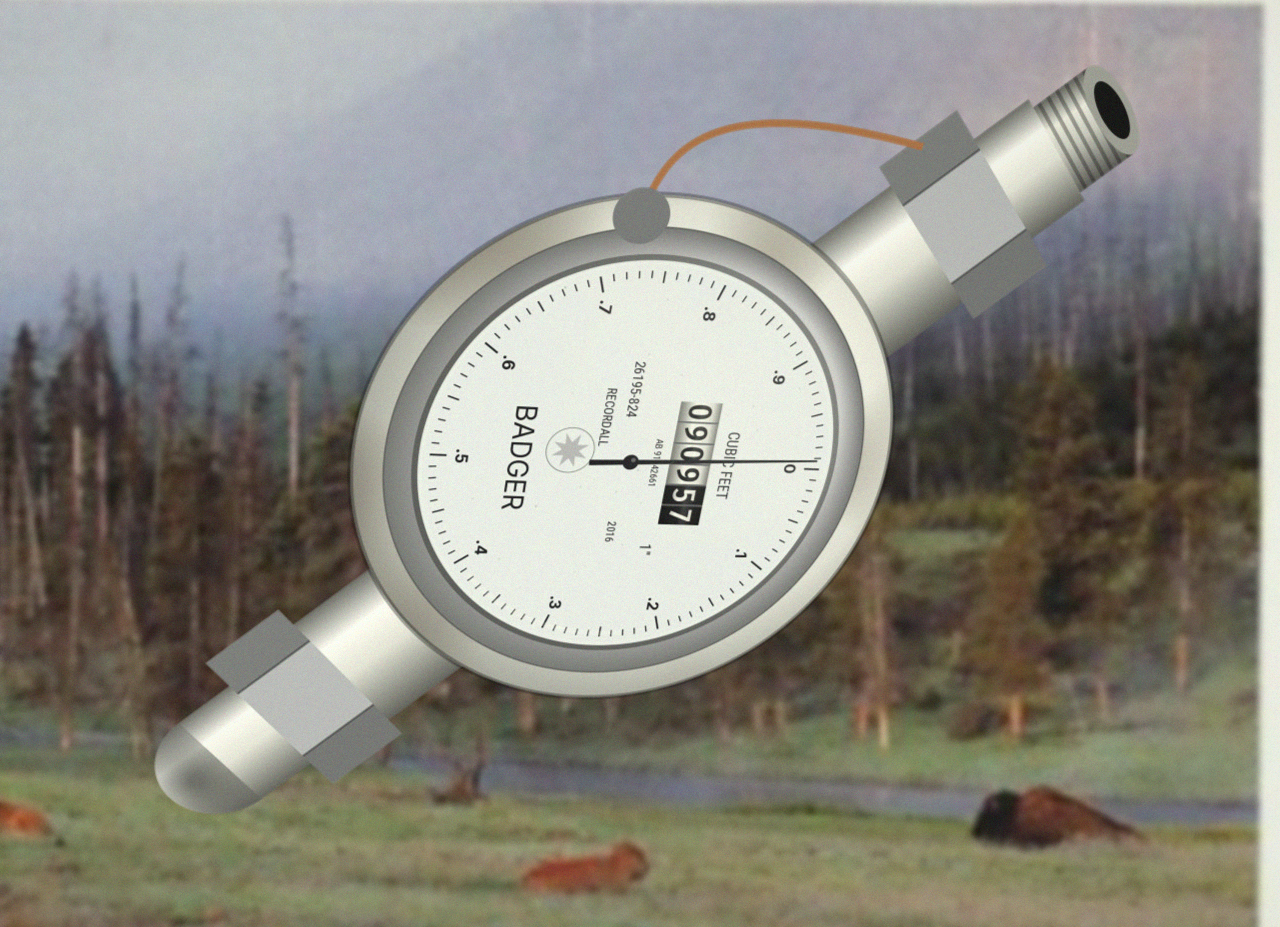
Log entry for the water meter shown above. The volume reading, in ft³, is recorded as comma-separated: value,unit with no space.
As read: 90956.99,ft³
